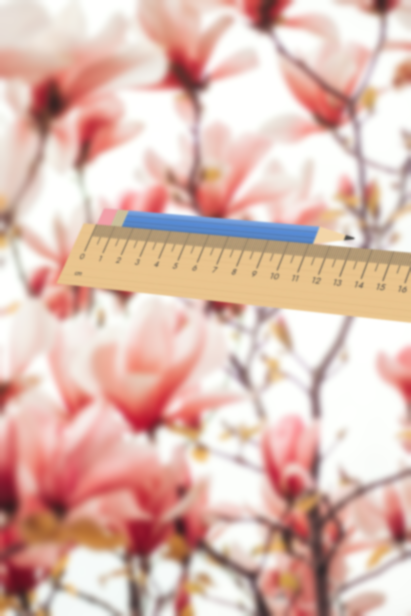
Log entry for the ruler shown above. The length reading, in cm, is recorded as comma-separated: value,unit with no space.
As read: 13,cm
